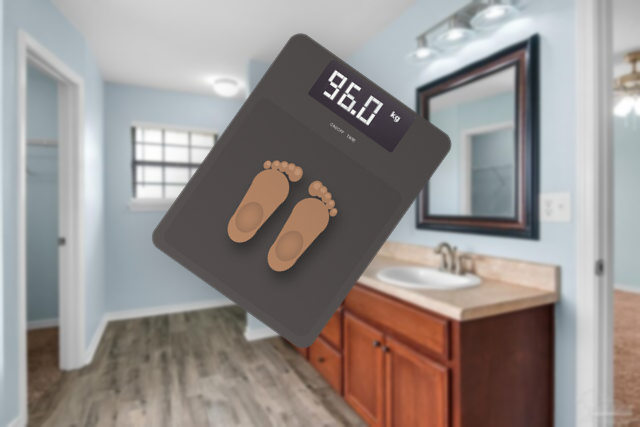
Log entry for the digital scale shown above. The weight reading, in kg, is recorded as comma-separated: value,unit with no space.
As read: 96.0,kg
